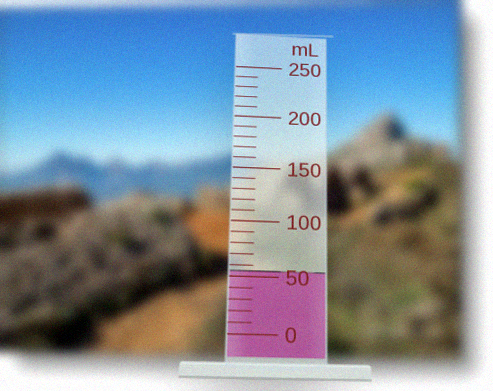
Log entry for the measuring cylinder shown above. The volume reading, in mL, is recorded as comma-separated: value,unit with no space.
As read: 55,mL
